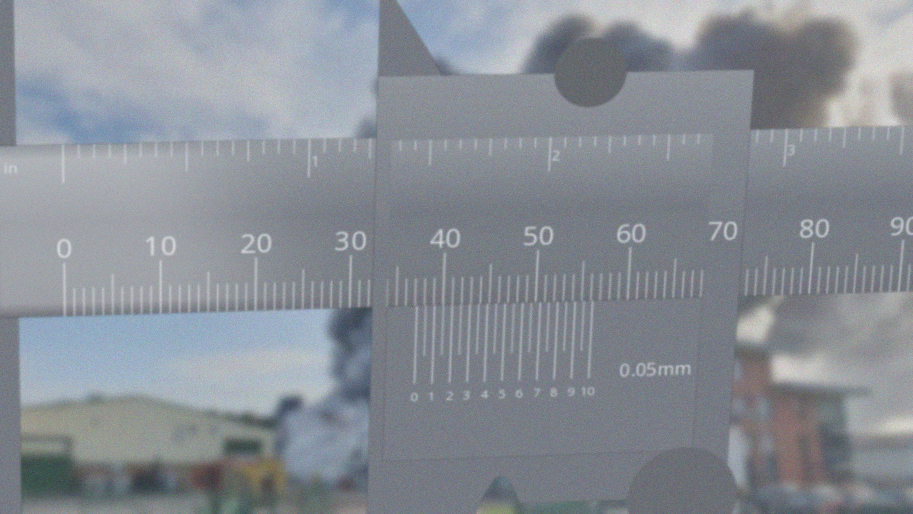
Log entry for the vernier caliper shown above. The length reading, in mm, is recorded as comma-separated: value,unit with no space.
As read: 37.2,mm
